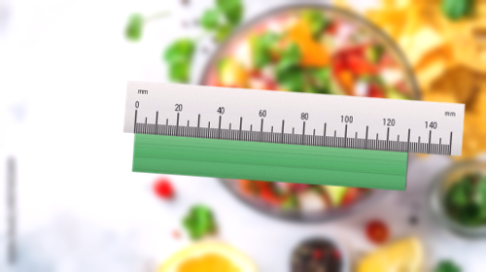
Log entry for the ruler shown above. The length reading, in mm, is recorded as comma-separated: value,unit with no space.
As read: 130,mm
